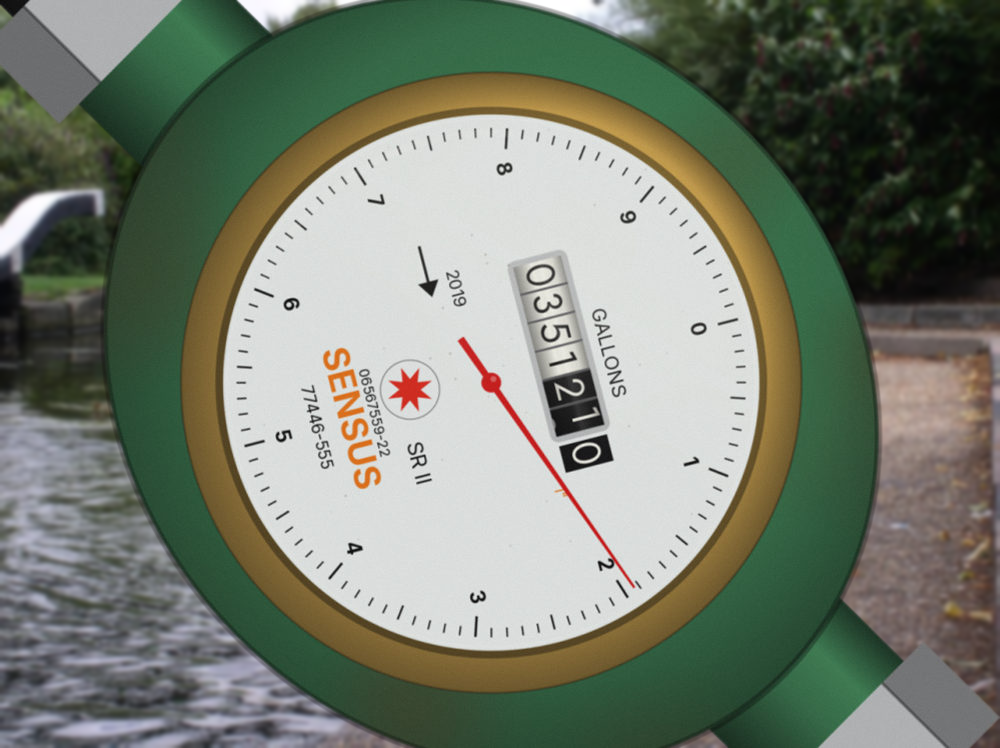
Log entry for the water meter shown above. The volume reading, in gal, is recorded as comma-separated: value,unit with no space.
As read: 351211.9,gal
